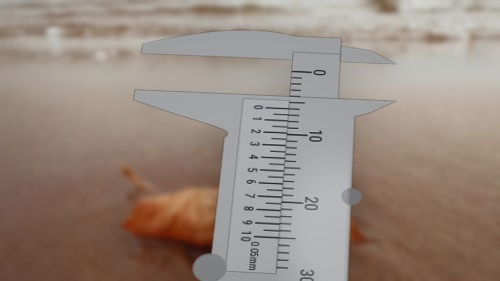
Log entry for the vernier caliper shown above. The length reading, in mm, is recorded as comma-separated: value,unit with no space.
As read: 6.0,mm
